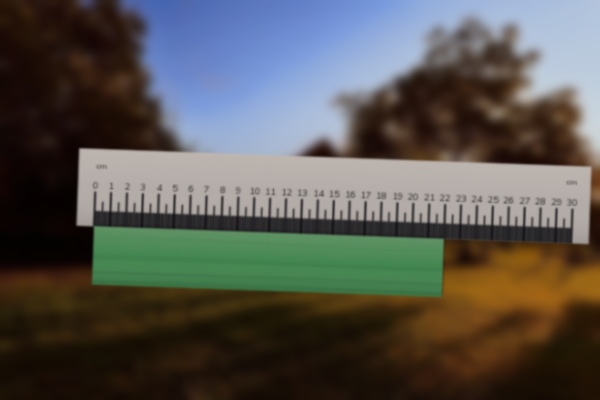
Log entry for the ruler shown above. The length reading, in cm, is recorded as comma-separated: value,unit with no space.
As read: 22,cm
